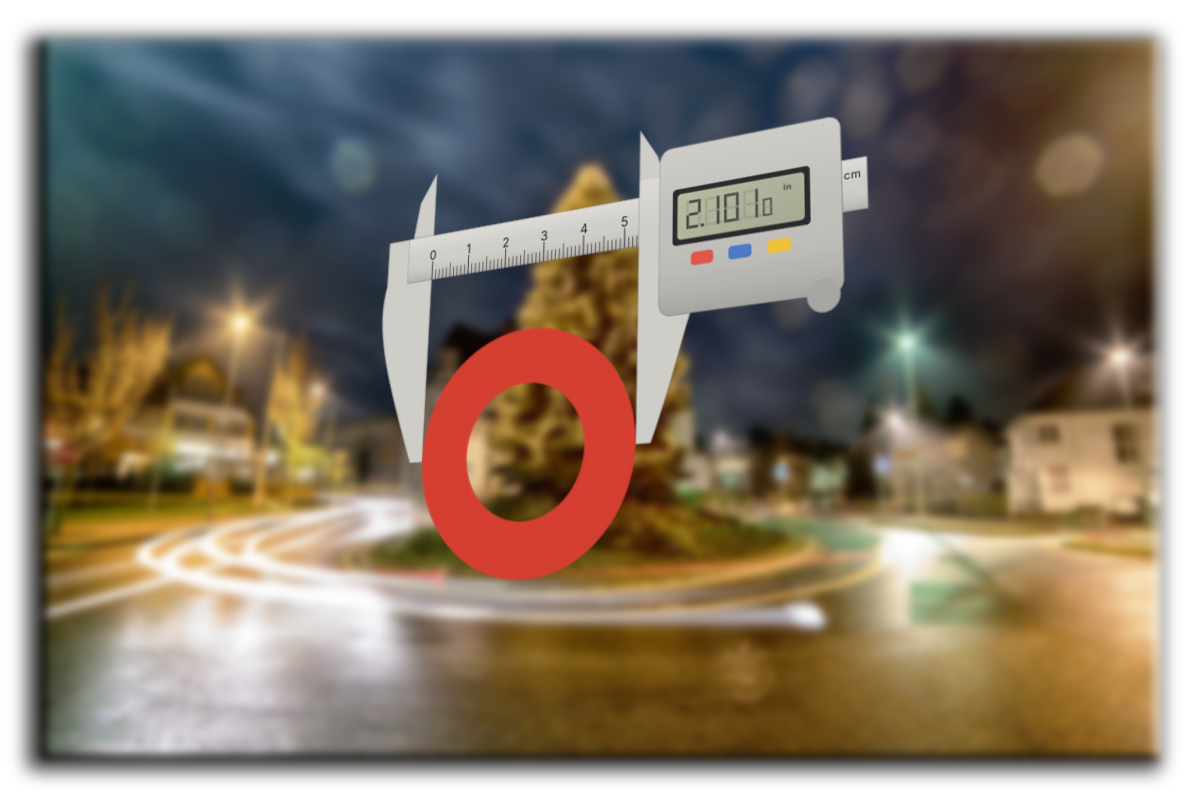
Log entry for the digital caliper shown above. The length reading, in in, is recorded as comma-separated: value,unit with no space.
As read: 2.1010,in
